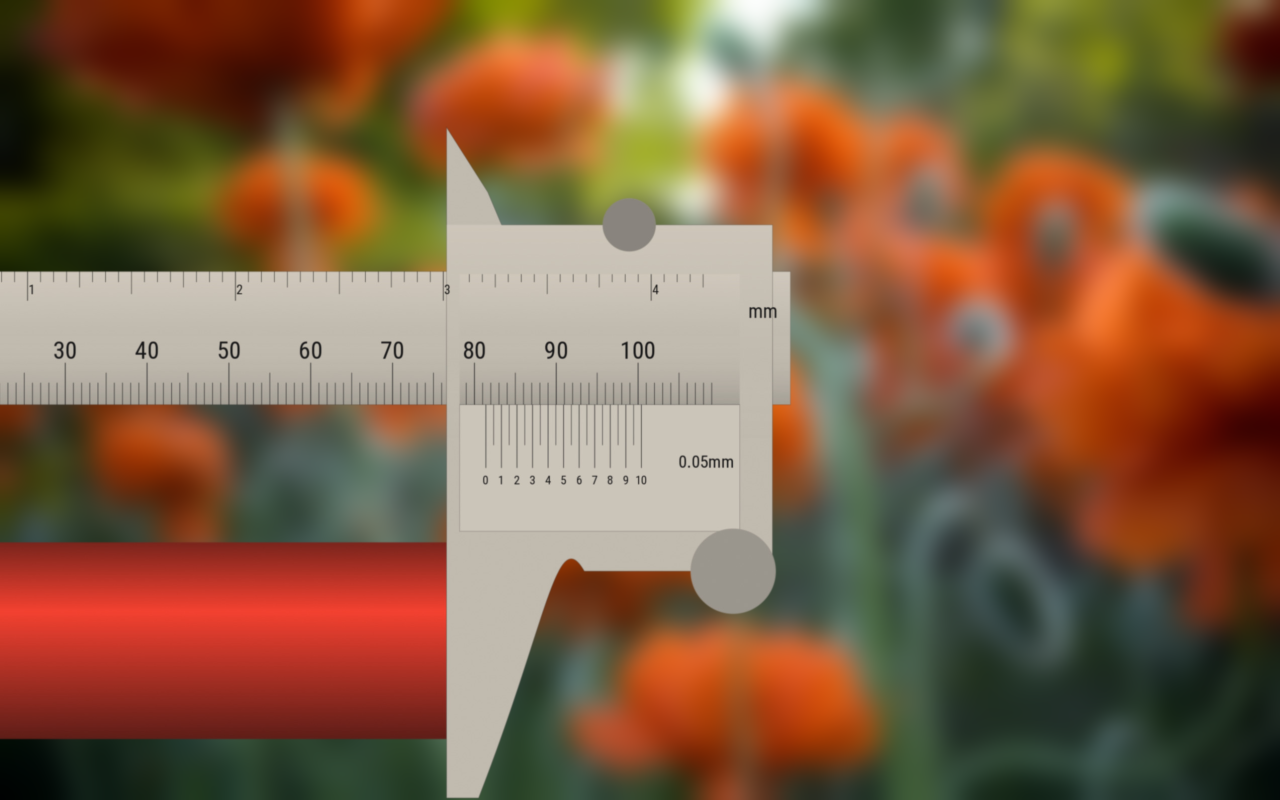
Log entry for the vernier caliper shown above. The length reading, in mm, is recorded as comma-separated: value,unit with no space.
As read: 81.4,mm
